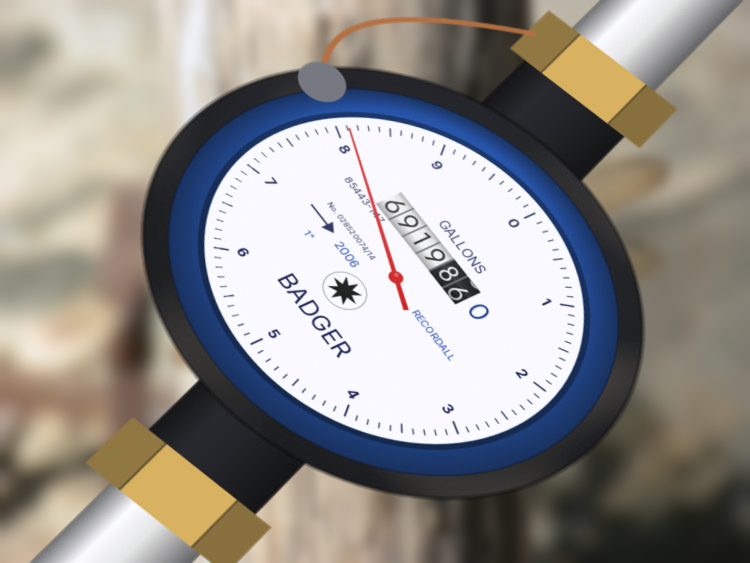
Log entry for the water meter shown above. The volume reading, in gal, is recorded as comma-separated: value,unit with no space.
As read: 6919858.1,gal
